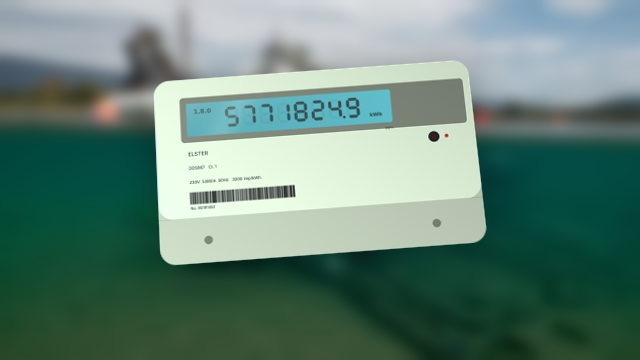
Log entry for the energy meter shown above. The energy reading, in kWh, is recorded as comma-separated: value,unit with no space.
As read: 5771824.9,kWh
